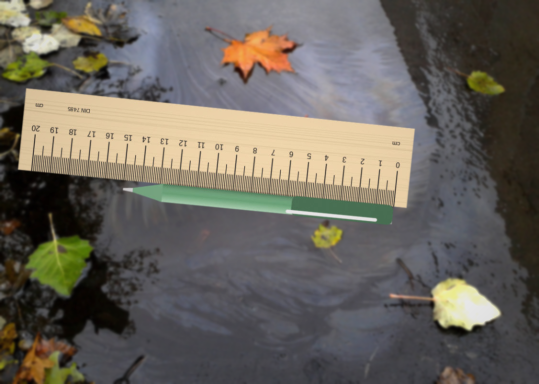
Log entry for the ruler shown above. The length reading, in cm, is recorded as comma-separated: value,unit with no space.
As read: 15,cm
